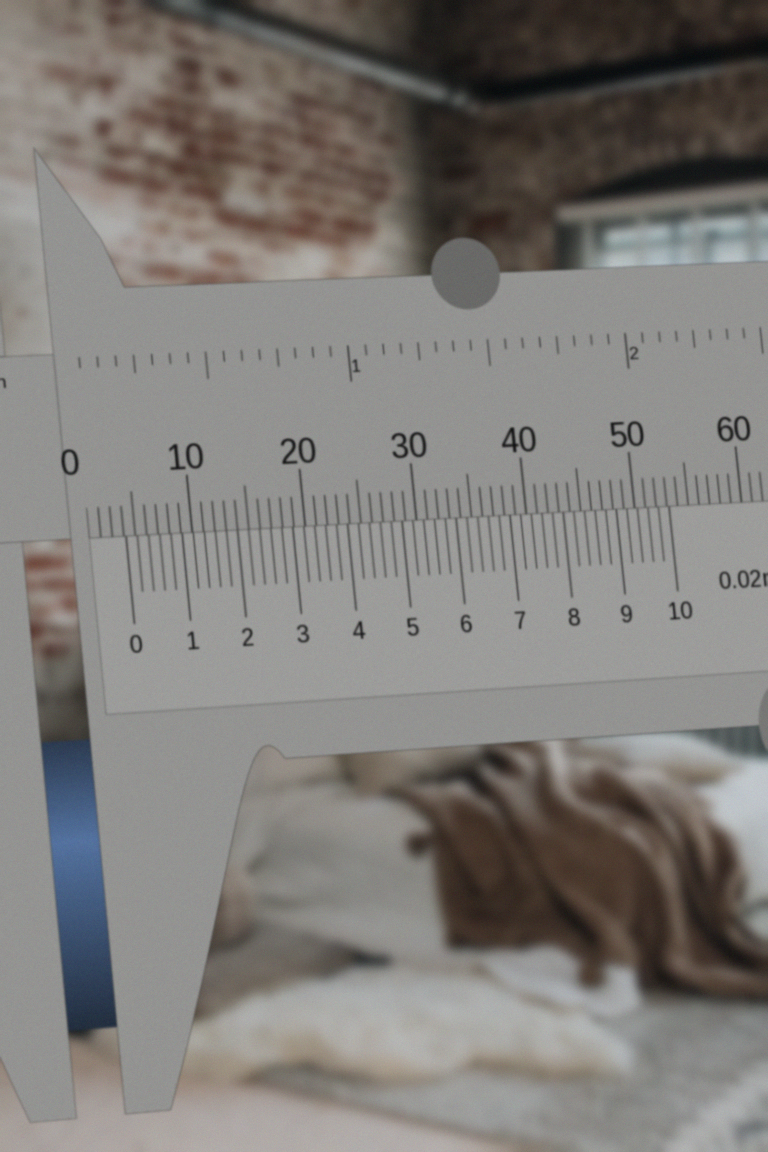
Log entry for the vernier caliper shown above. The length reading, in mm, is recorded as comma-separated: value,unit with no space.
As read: 4.2,mm
